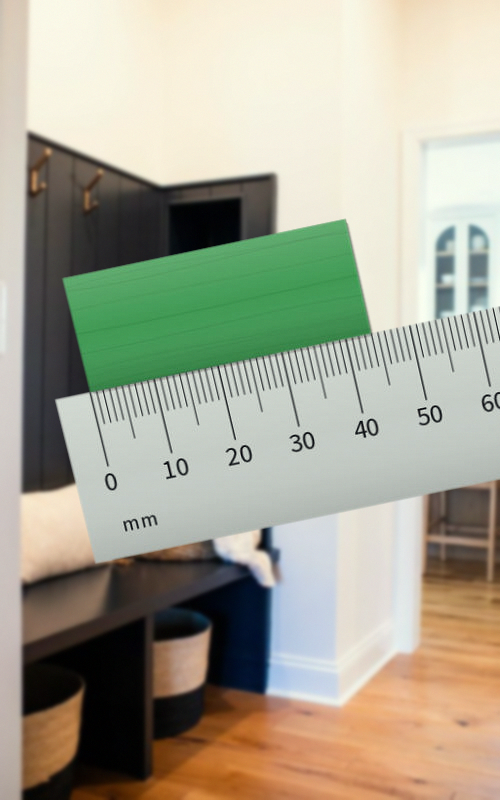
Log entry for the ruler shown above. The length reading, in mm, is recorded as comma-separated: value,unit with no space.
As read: 44,mm
